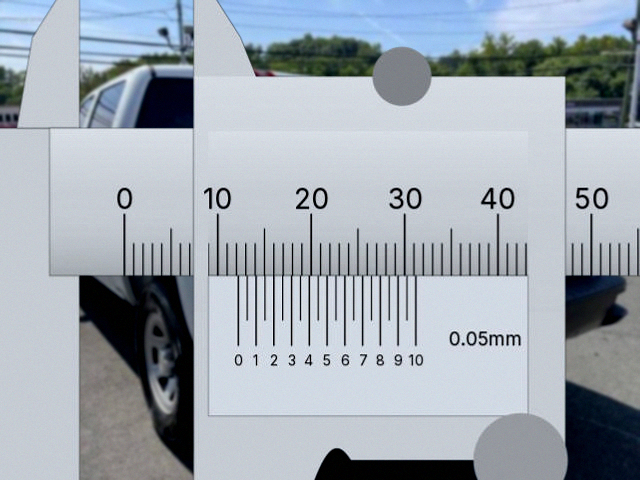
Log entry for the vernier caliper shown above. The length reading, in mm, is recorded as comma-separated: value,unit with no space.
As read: 12.2,mm
